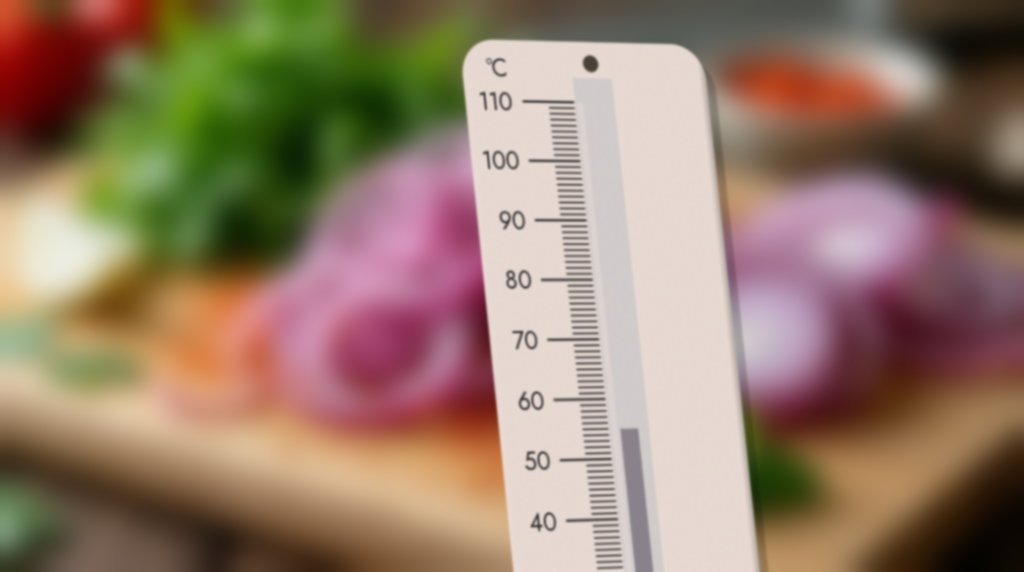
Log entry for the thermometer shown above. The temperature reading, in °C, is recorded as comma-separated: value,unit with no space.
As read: 55,°C
